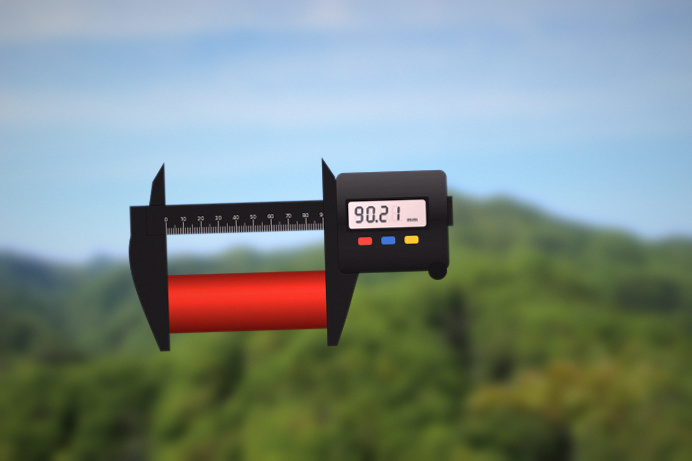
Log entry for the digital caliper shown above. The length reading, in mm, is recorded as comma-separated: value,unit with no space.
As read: 90.21,mm
